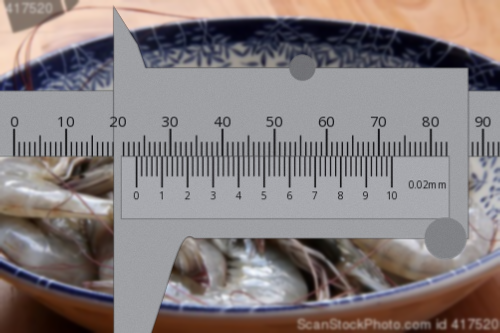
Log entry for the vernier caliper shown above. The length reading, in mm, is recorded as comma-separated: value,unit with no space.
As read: 23.5,mm
